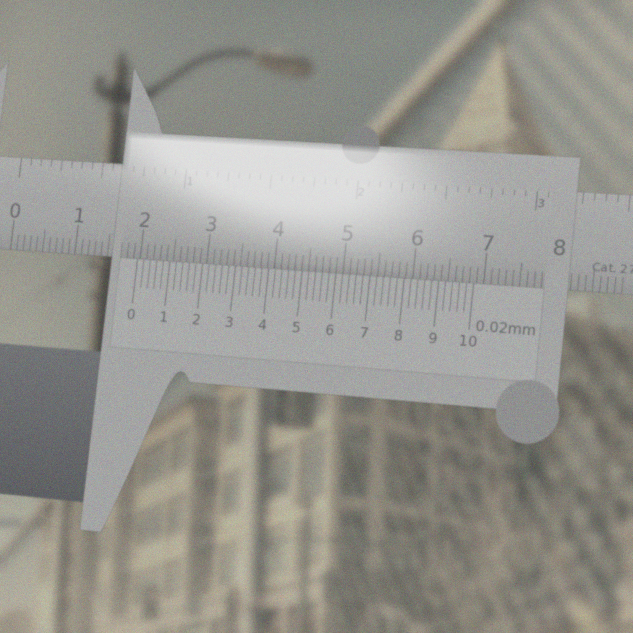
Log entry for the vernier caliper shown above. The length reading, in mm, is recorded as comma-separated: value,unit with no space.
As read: 19.6,mm
